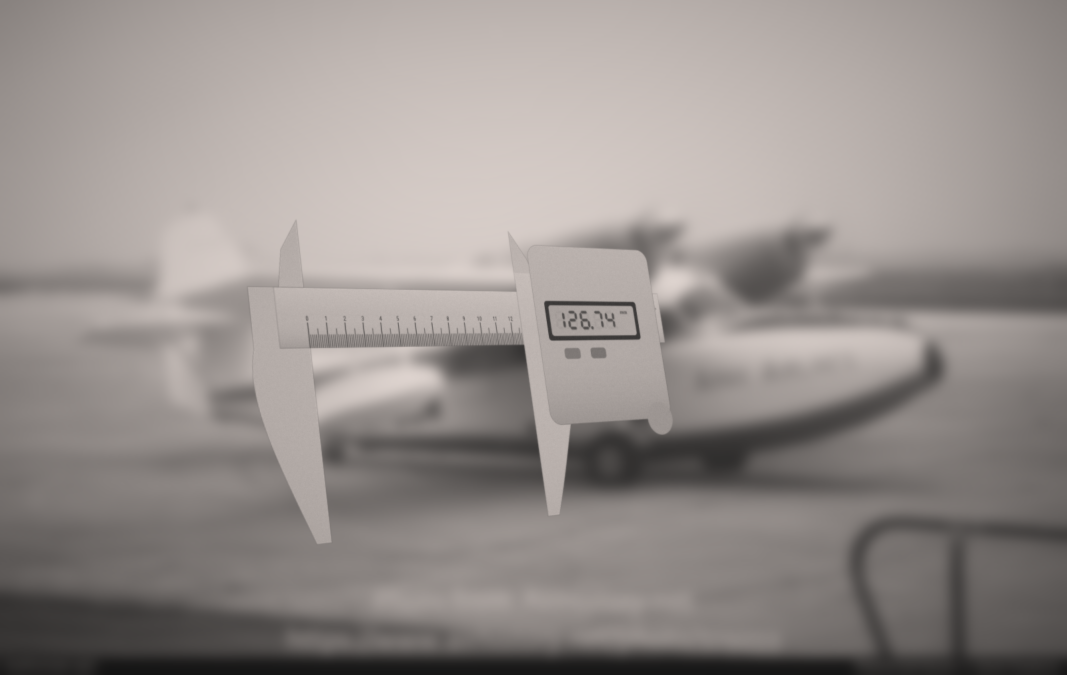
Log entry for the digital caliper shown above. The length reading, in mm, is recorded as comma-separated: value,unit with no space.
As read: 126.74,mm
